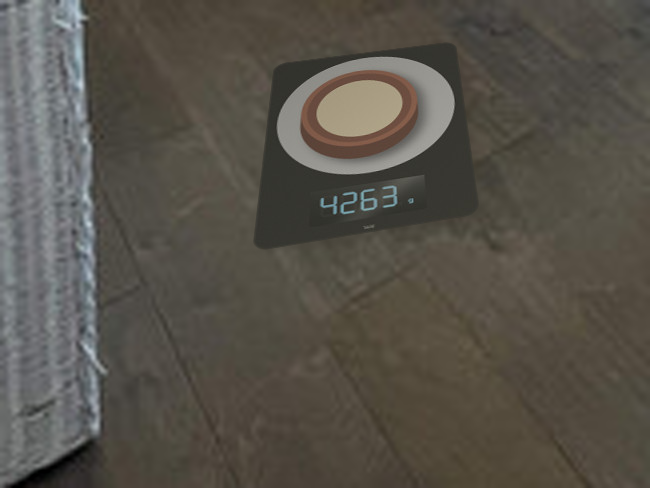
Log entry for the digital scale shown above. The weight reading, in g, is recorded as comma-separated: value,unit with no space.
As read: 4263,g
